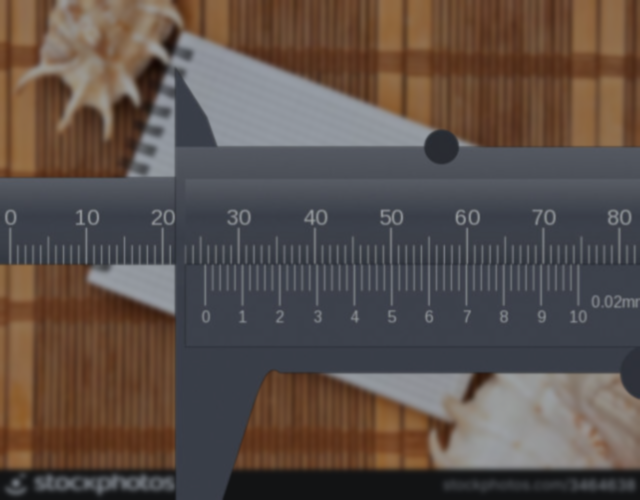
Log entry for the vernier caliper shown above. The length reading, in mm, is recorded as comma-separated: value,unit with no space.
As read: 25.6,mm
